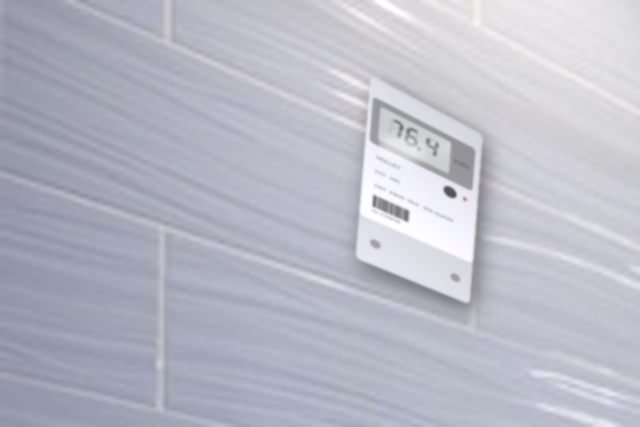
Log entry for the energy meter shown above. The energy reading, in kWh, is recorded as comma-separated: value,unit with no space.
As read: 76.4,kWh
